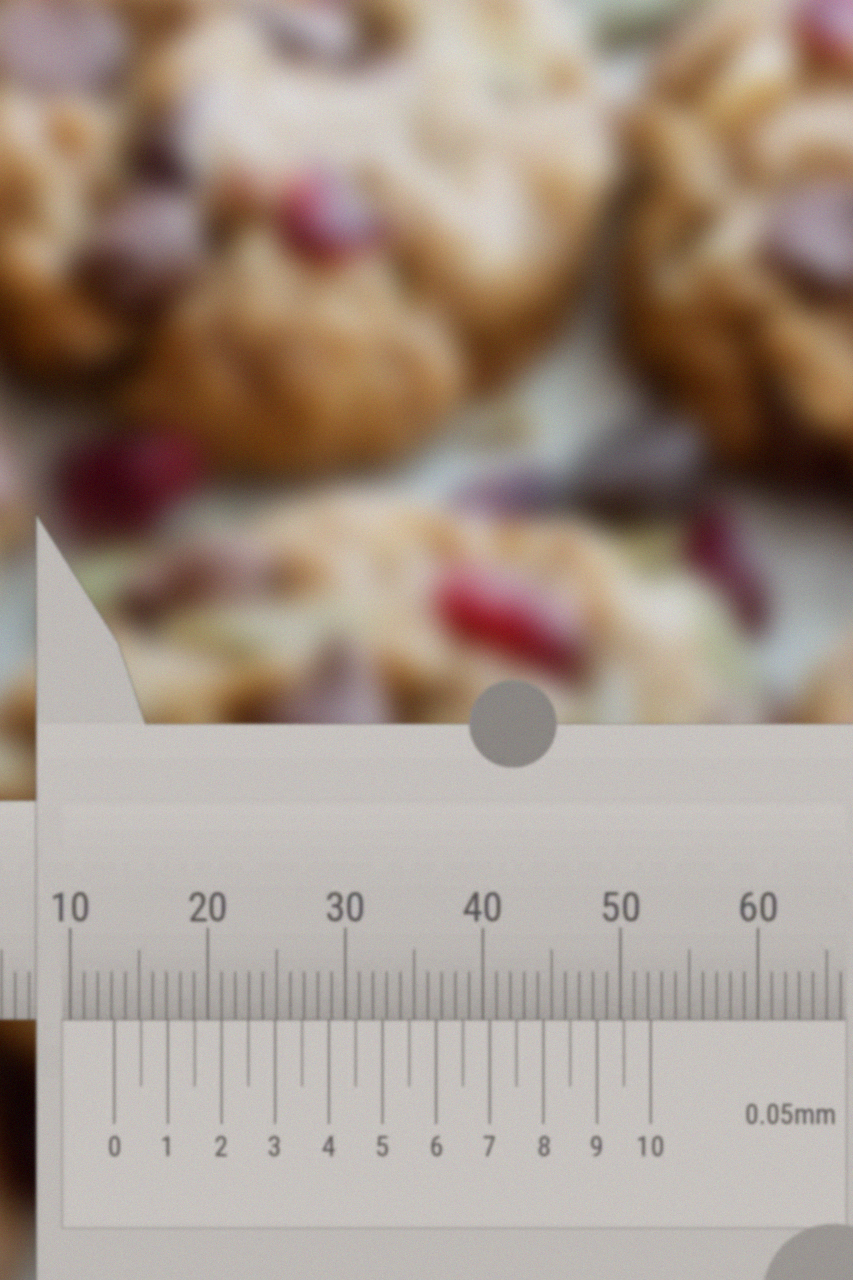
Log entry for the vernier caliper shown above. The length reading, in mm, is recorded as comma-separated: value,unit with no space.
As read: 13.2,mm
